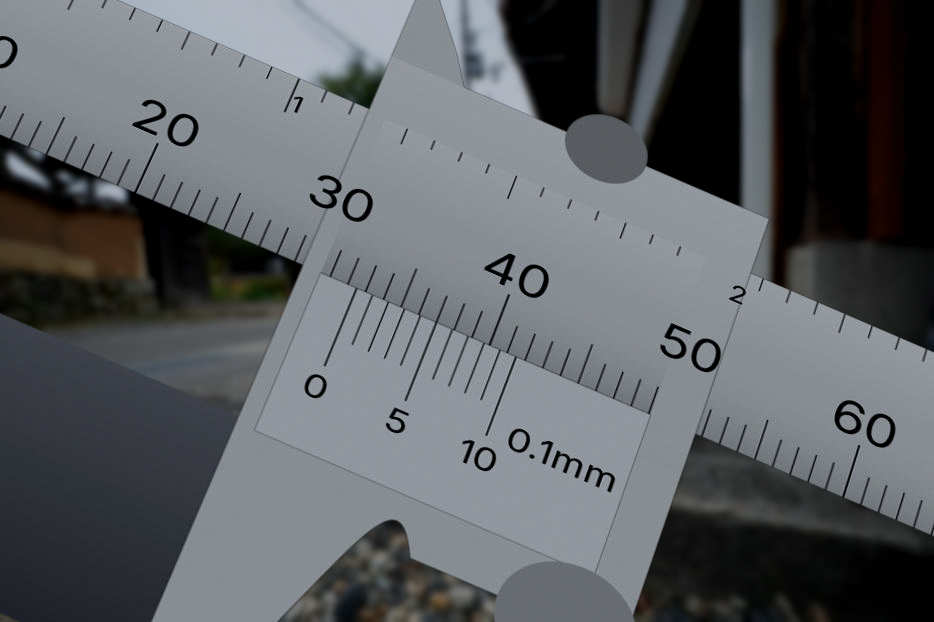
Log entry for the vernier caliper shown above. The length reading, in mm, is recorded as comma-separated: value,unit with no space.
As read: 32.5,mm
